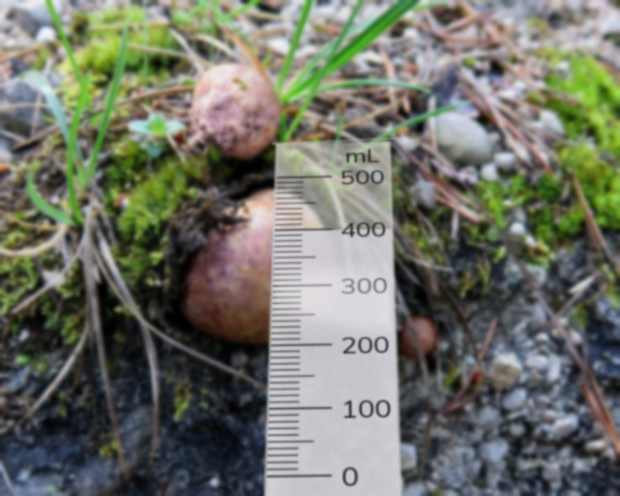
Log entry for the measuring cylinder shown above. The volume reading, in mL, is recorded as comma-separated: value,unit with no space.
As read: 400,mL
